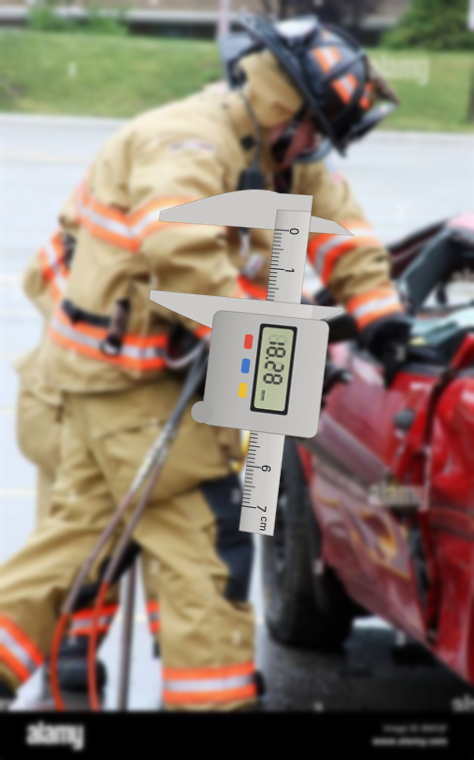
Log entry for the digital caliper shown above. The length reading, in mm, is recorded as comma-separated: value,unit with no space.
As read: 18.28,mm
